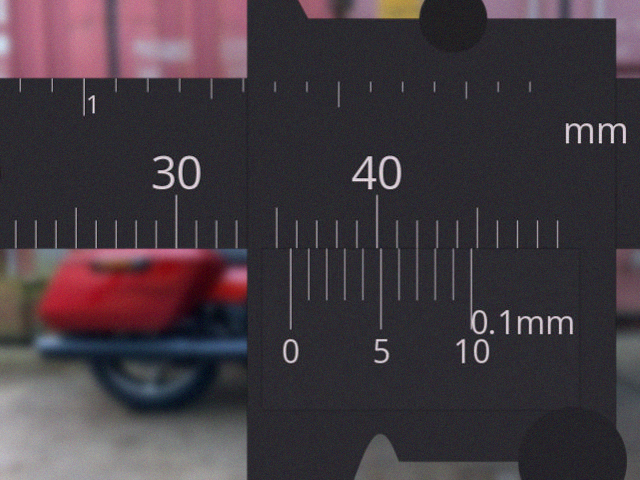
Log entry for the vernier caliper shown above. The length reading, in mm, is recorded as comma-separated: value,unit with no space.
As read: 35.7,mm
